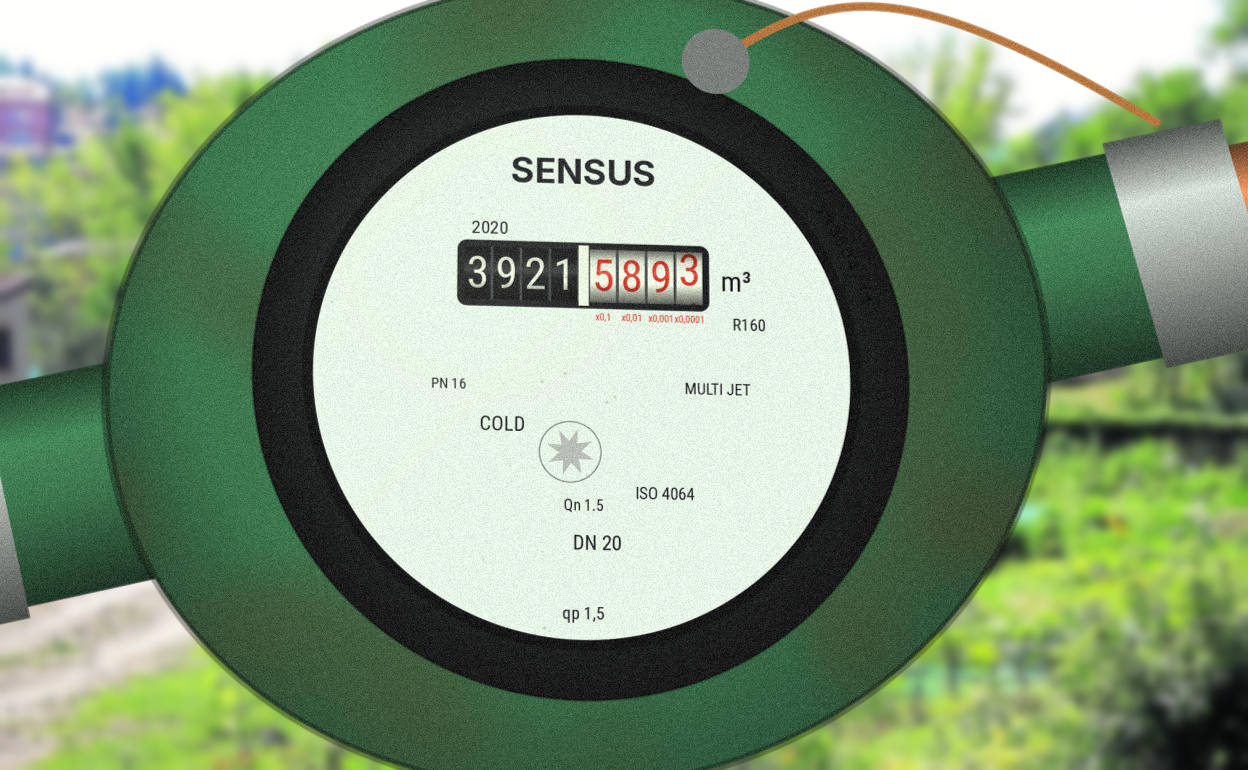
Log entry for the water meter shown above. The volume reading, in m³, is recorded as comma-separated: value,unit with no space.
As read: 3921.5893,m³
